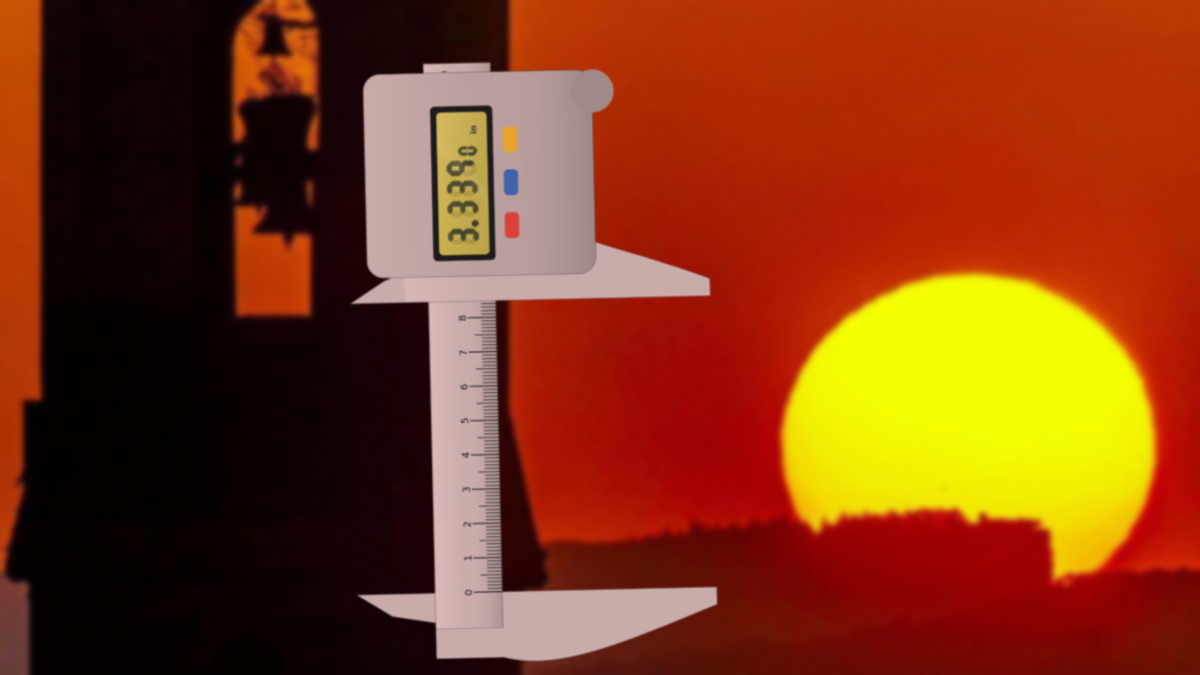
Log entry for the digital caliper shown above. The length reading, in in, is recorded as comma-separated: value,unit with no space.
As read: 3.3390,in
